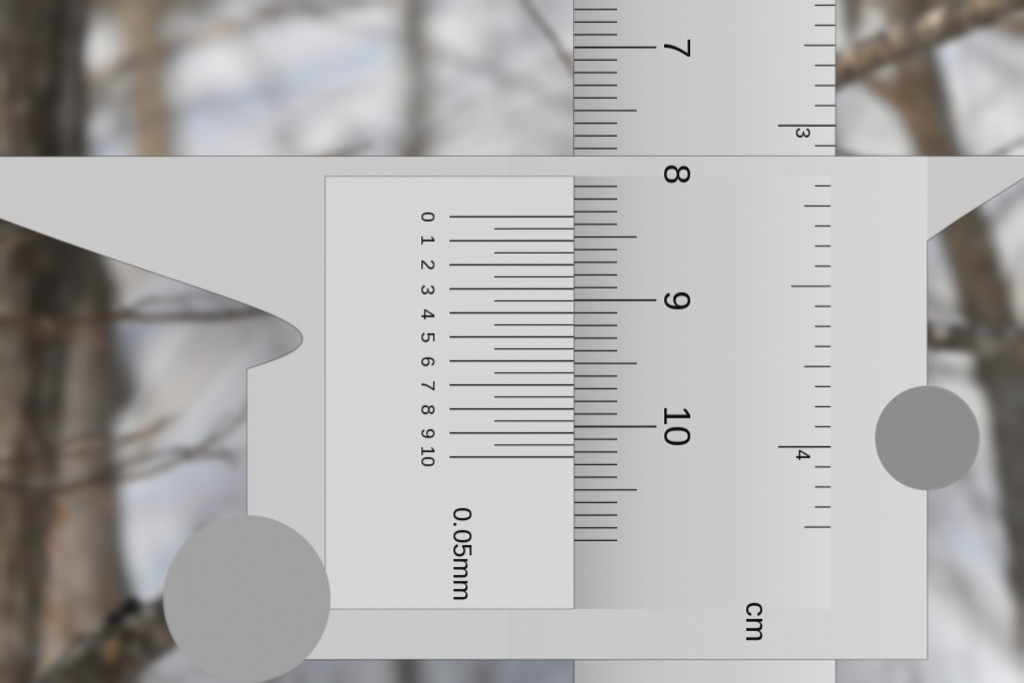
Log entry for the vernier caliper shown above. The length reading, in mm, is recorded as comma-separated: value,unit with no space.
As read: 83.4,mm
